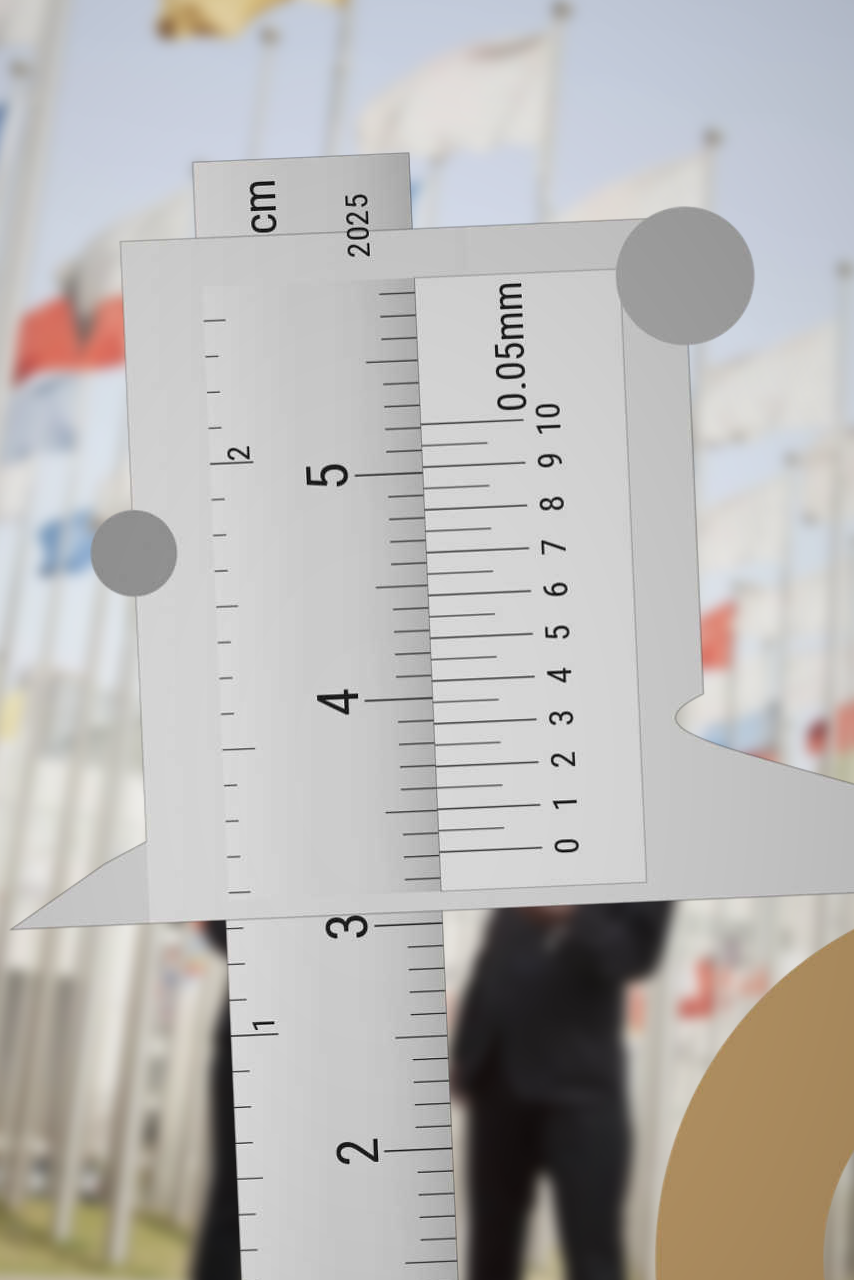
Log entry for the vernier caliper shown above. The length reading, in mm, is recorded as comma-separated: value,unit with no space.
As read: 33.15,mm
